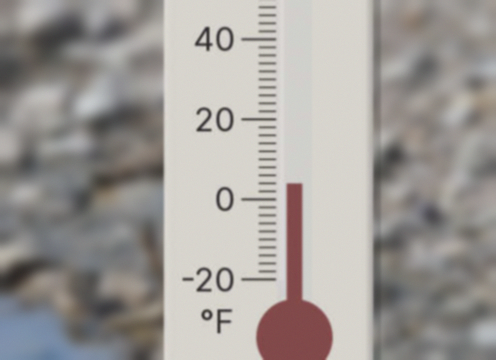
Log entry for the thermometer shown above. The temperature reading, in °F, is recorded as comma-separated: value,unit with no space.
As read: 4,°F
